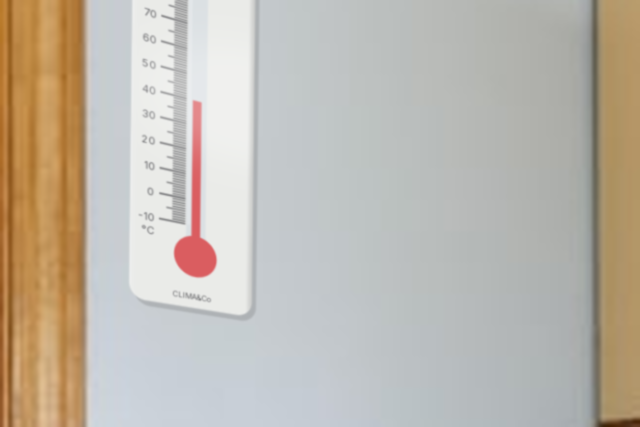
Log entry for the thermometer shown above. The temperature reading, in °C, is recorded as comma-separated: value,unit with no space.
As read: 40,°C
